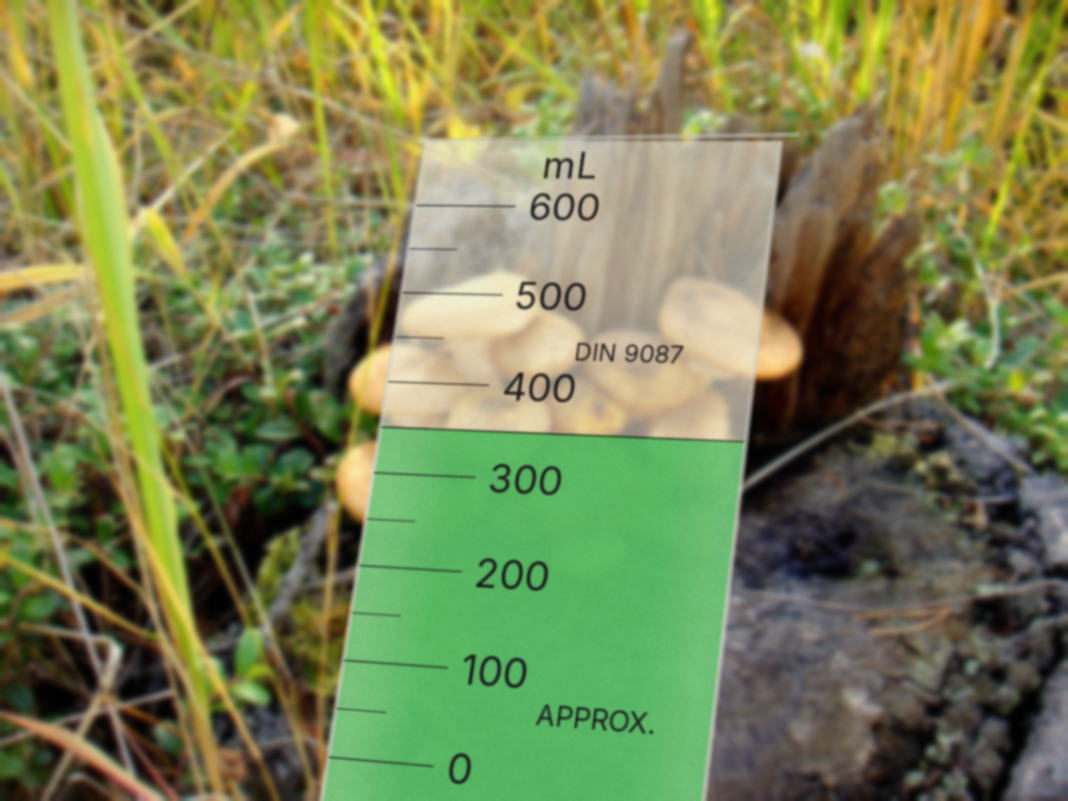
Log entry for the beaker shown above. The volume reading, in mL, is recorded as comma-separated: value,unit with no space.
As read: 350,mL
